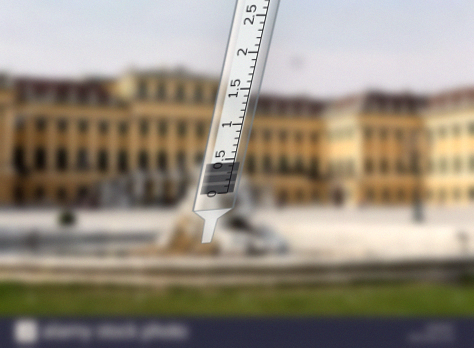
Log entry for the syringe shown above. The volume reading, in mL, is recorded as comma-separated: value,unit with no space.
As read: 0,mL
